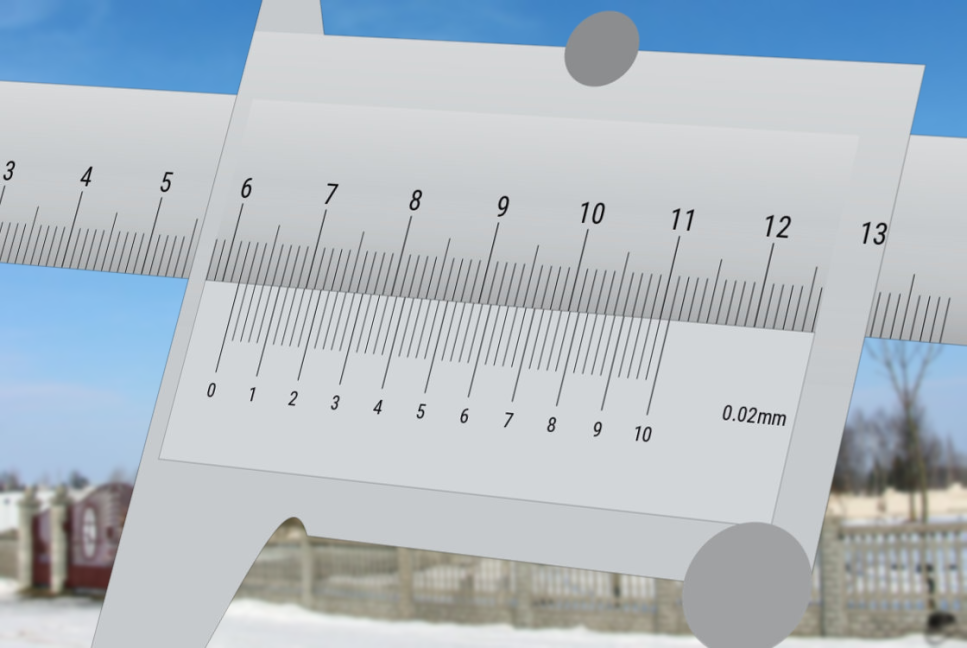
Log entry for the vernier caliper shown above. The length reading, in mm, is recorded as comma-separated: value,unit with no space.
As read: 62.0,mm
